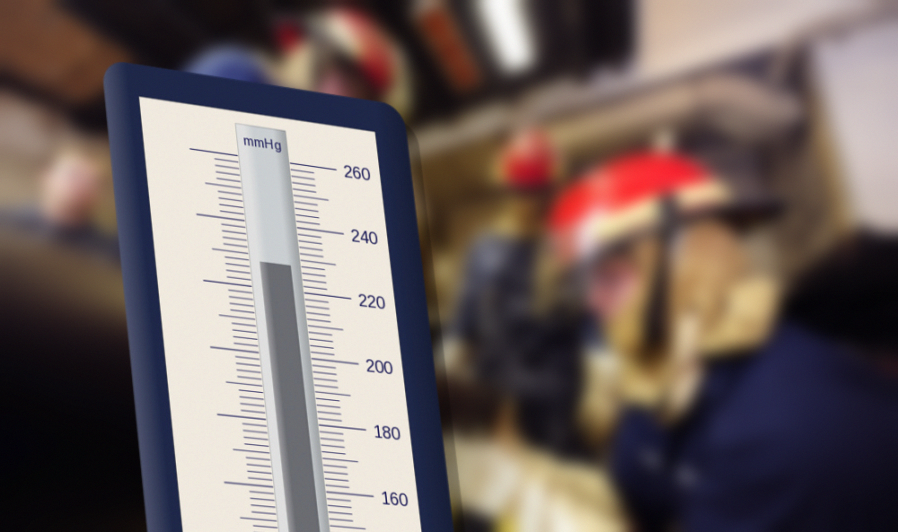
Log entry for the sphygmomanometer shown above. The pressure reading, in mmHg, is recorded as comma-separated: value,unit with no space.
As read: 228,mmHg
